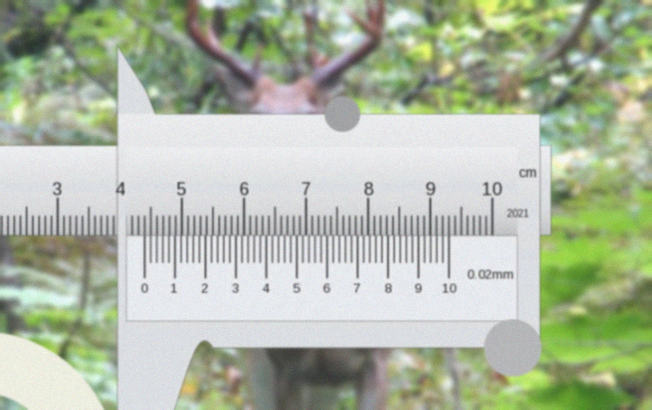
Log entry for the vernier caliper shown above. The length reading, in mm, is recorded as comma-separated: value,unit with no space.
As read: 44.0,mm
